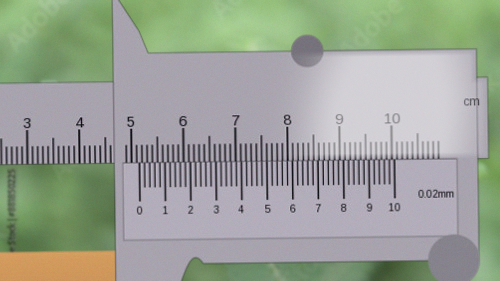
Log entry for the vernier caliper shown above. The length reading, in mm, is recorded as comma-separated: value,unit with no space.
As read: 51.5,mm
